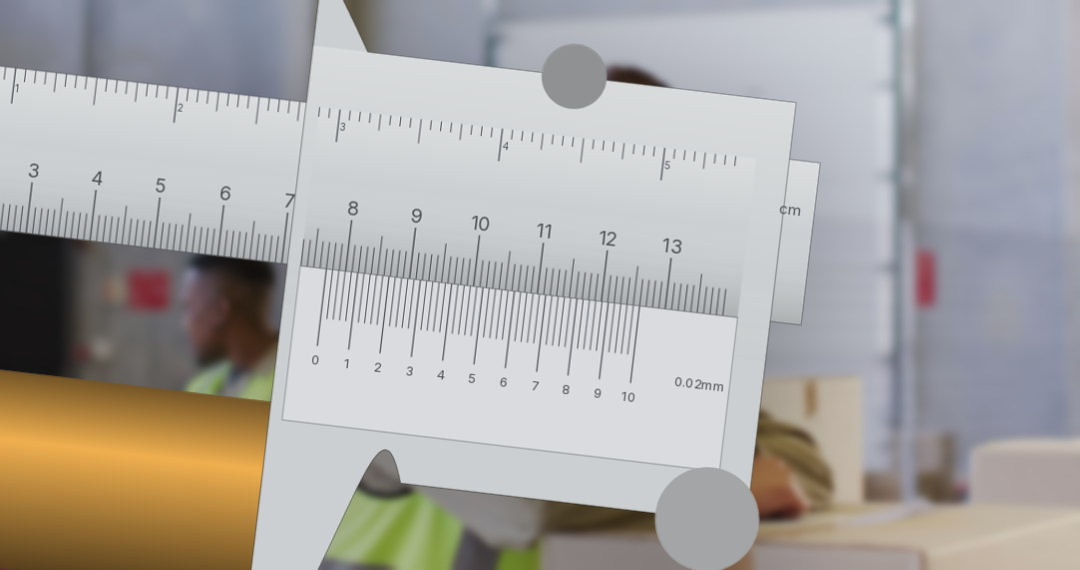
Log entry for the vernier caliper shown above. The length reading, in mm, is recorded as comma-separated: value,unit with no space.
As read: 77.0,mm
